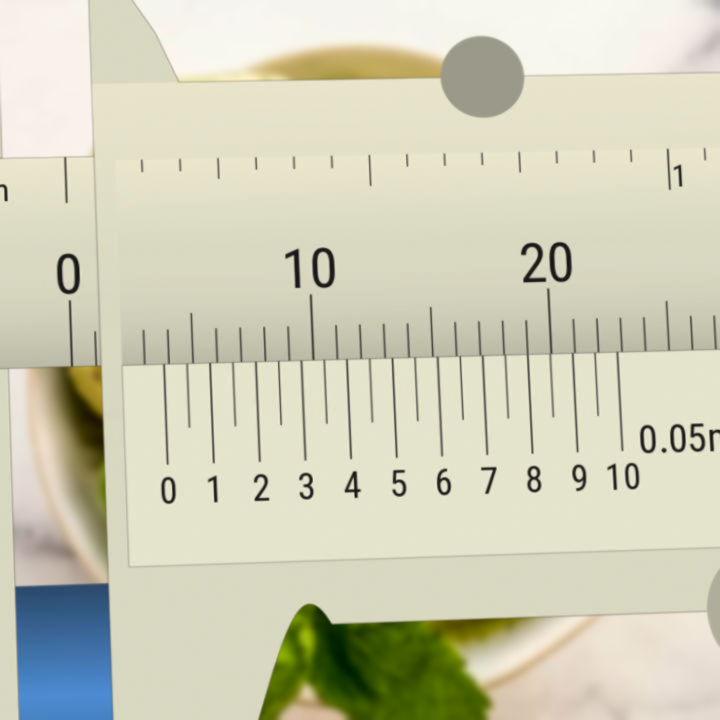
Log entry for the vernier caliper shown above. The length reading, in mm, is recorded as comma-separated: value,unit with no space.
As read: 3.8,mm
